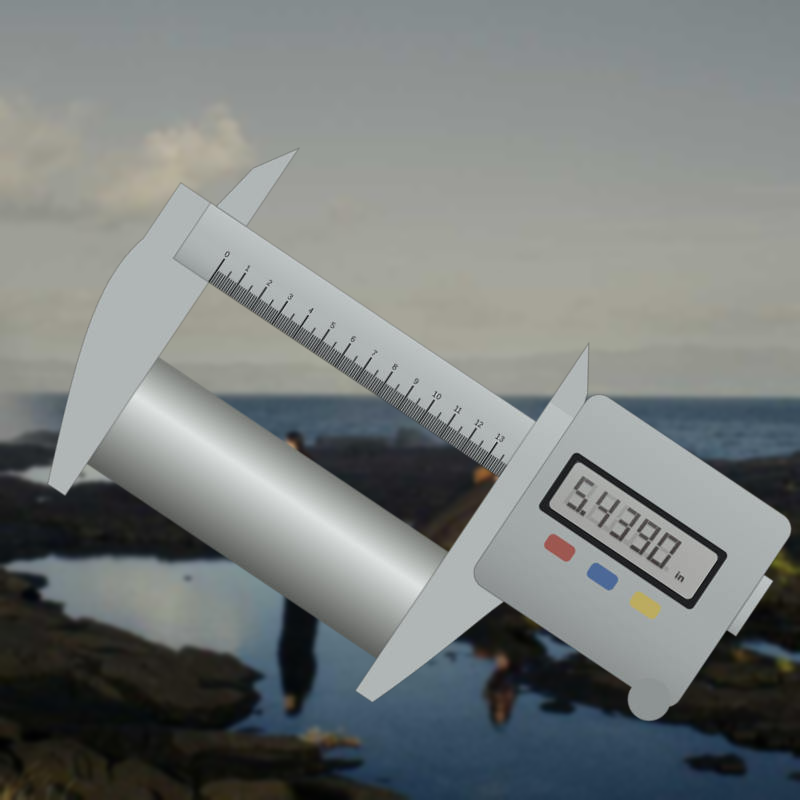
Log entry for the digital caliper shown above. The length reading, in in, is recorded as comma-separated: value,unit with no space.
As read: 5.4390,in
